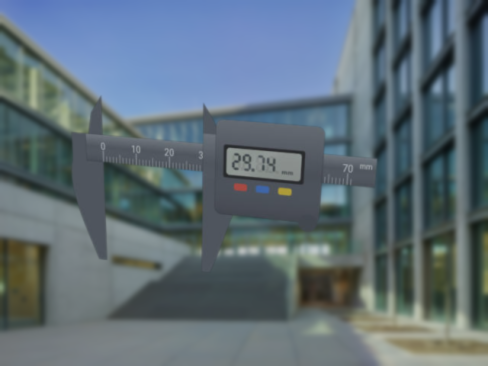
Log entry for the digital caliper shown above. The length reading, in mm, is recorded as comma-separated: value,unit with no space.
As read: 29.74,mm
